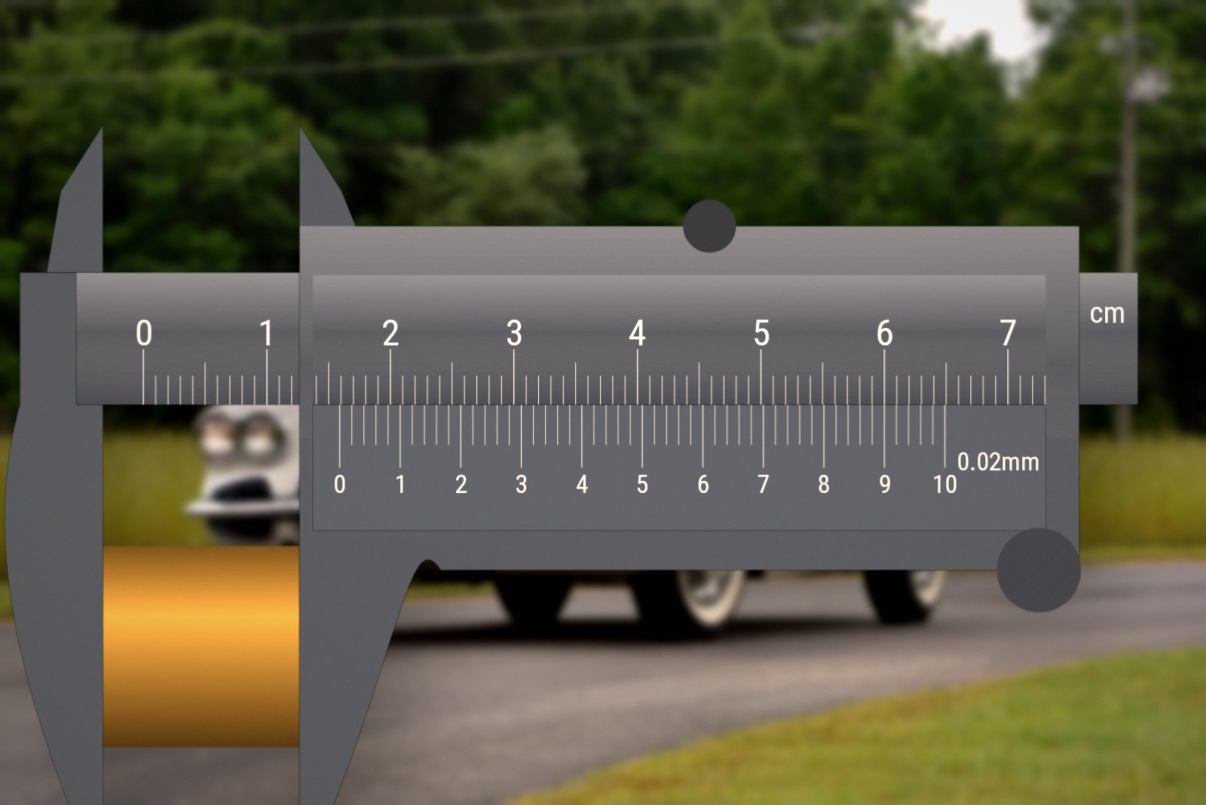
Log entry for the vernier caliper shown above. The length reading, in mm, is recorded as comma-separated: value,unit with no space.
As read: 15.9,mm
